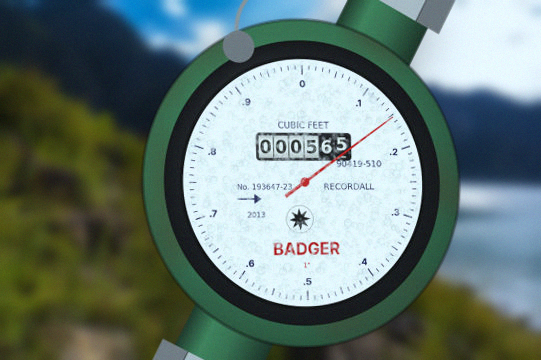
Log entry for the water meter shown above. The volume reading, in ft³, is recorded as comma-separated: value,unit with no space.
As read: 565.15,ft³
